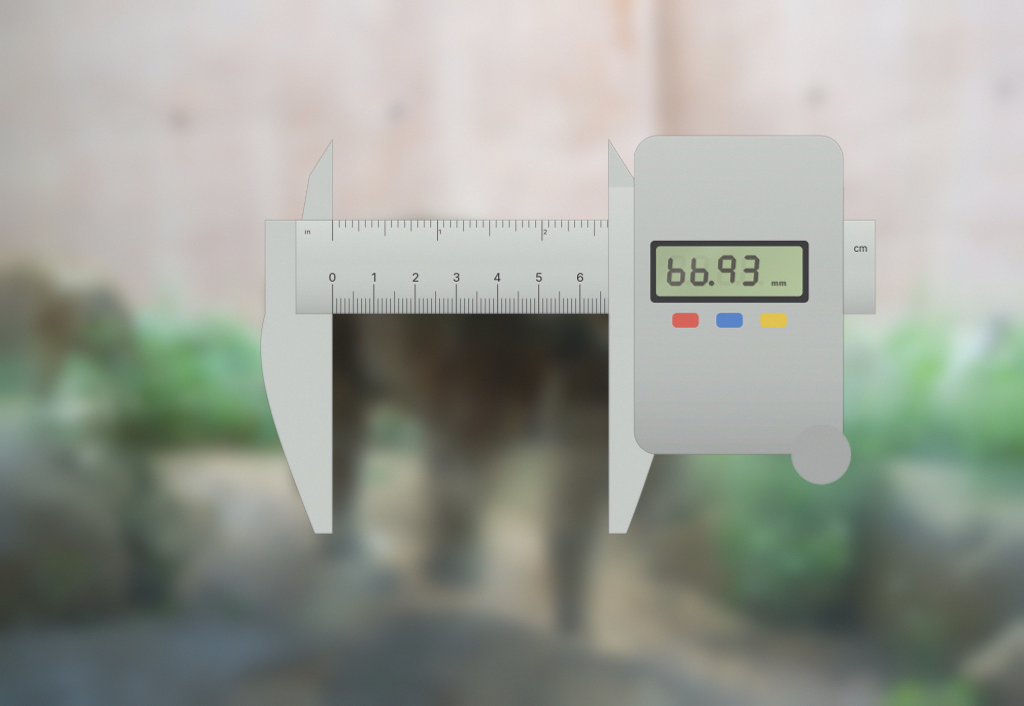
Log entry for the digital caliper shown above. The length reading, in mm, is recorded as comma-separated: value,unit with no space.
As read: 66.93,mm
